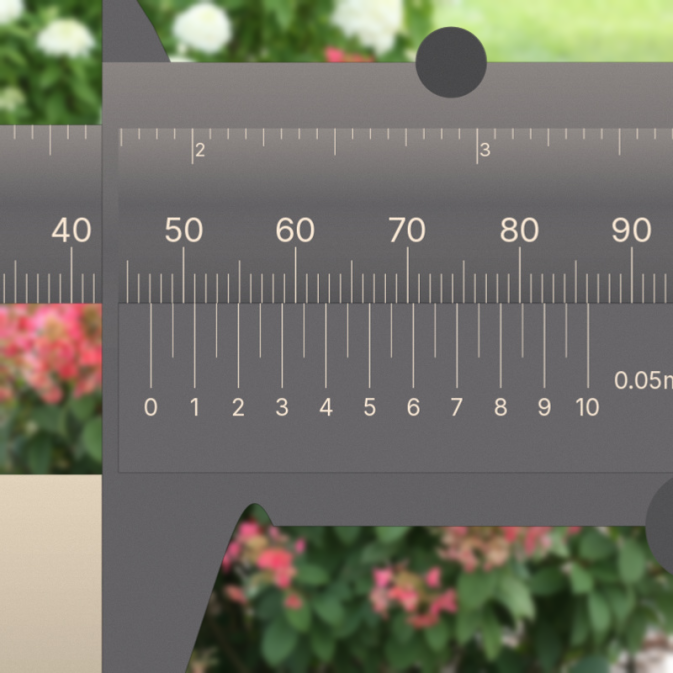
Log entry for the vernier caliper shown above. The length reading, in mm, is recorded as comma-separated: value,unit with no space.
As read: 47.1,mm
